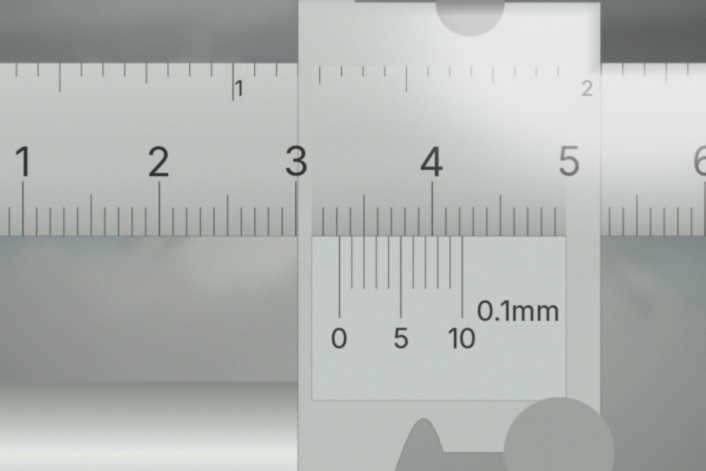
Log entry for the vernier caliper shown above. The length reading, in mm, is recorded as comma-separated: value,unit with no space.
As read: 33.2,mm
